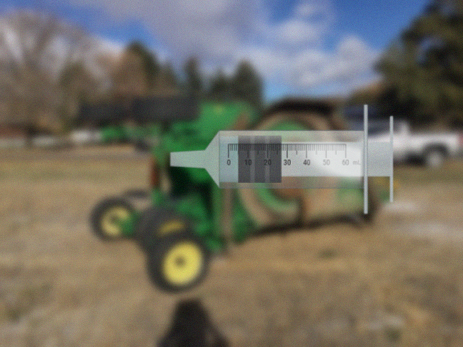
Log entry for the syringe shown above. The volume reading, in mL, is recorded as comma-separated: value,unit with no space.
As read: 5,mL
